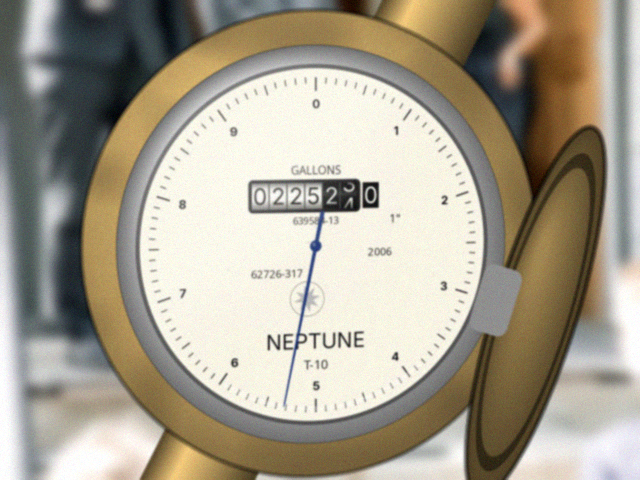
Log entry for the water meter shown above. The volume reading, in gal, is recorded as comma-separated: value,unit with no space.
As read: 225235.3,gal
